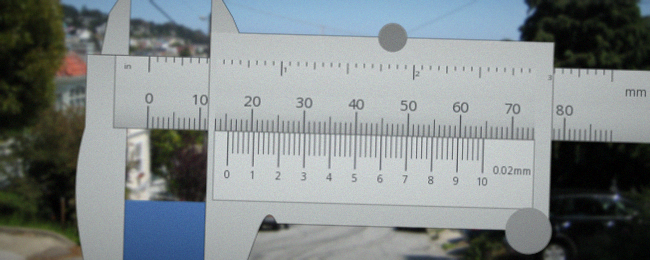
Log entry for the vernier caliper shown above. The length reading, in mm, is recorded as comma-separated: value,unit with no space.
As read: 15.5,mm
